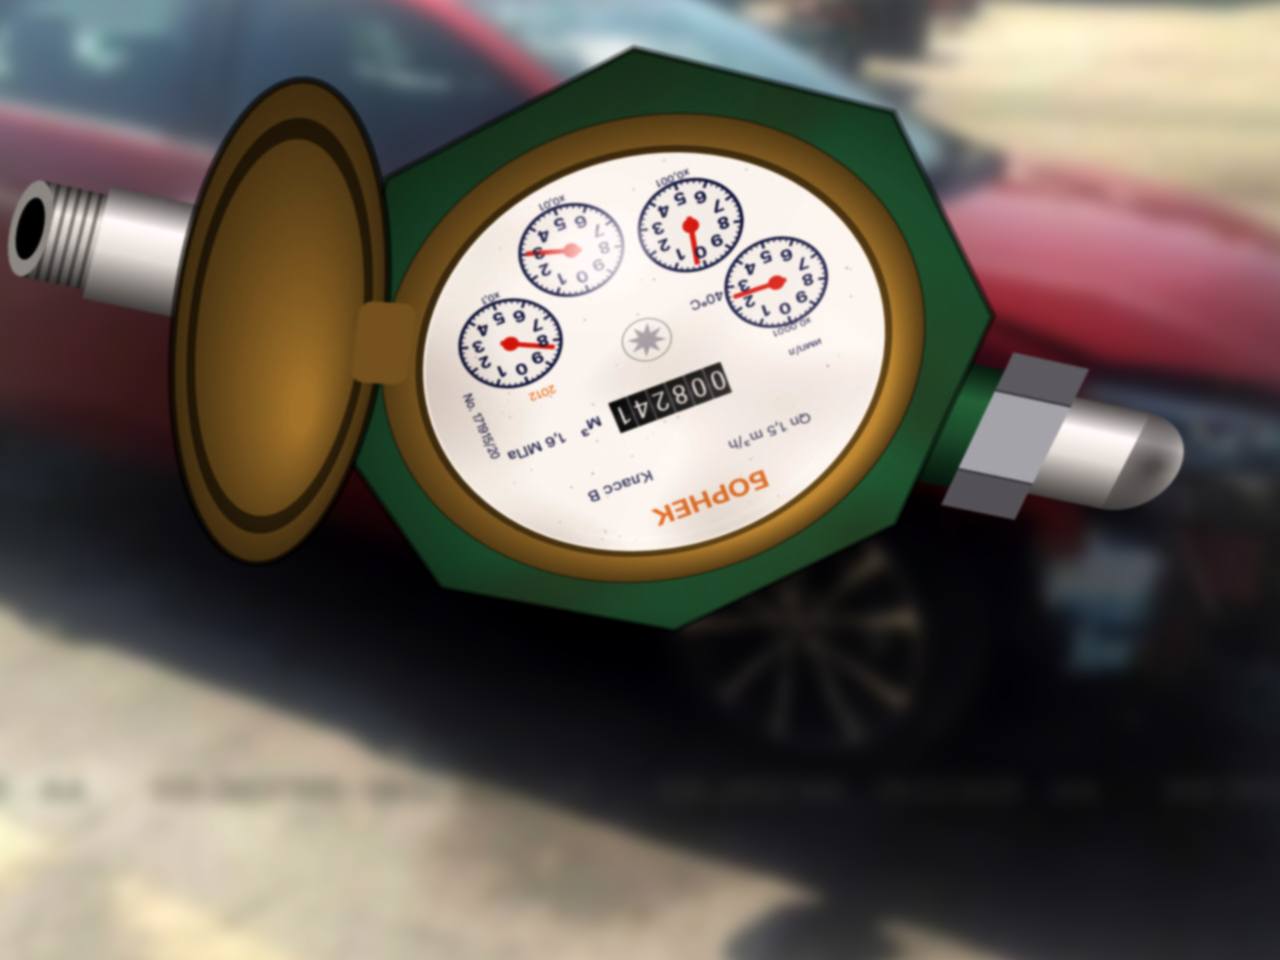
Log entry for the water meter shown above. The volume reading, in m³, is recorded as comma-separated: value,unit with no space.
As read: 8241.8302,m³
